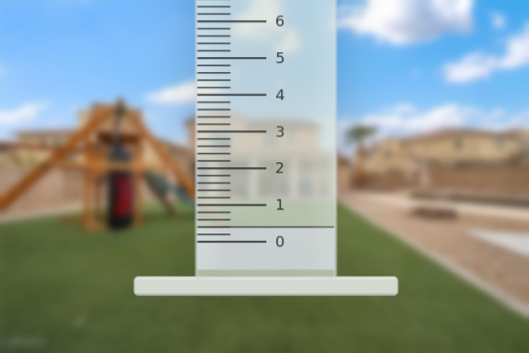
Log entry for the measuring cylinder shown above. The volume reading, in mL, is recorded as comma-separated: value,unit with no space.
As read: 0.4,mL
